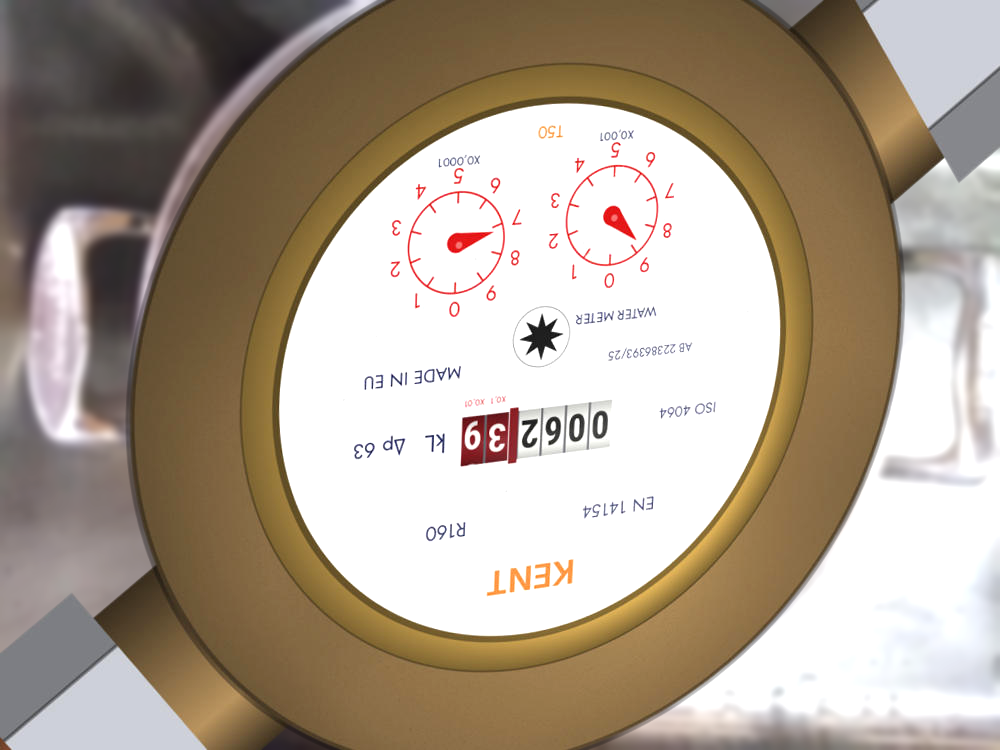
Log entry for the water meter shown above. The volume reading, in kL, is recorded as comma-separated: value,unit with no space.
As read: 62.3887,kL
